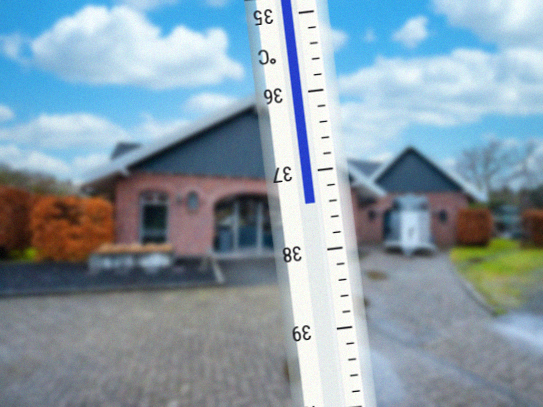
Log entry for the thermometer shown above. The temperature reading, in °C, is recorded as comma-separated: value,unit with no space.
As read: 37.4,°C
